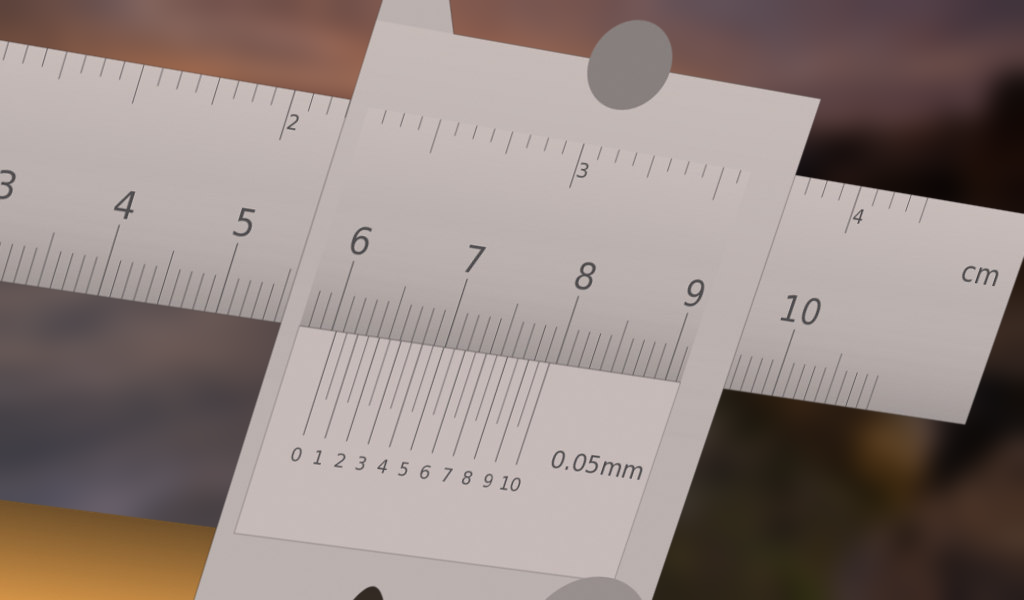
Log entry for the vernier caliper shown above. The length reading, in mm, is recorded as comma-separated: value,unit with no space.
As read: 60.4,mm
